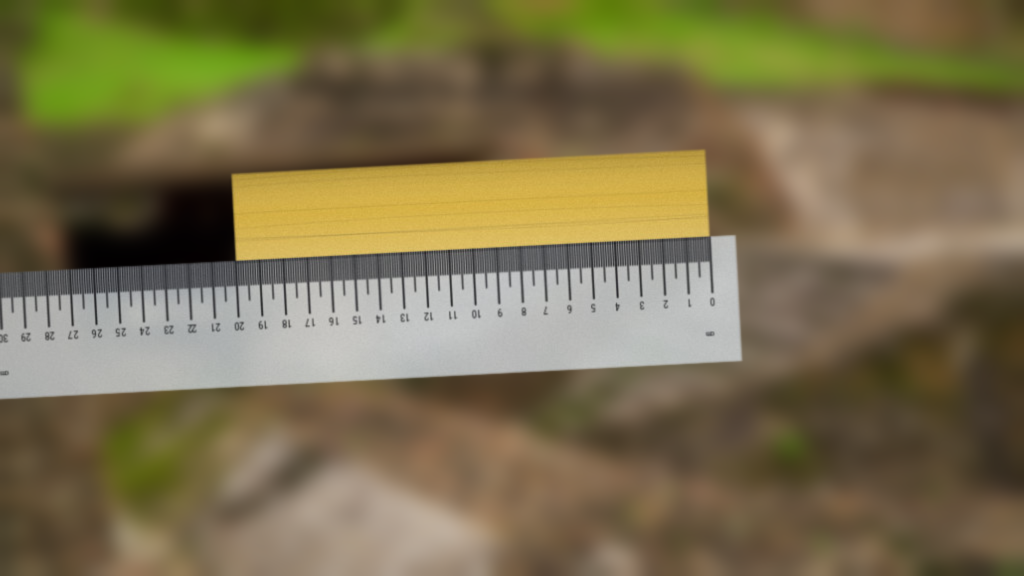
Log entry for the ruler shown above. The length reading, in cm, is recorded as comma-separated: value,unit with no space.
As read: 20,cm
